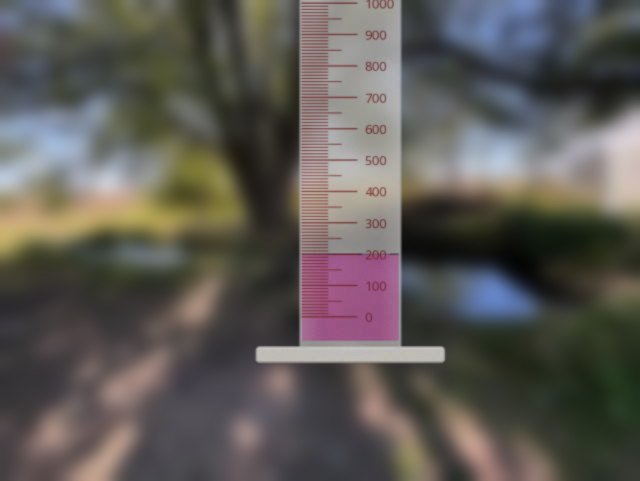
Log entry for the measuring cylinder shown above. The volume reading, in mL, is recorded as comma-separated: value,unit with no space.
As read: 200,mL
